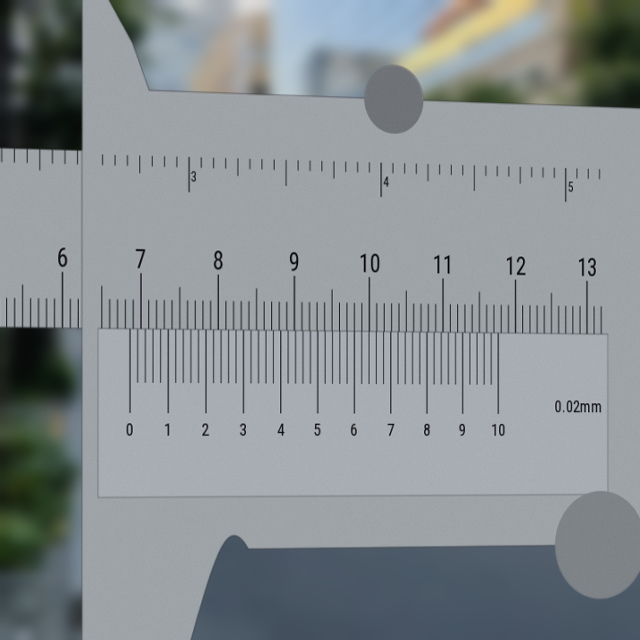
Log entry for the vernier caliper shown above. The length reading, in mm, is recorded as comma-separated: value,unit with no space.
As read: 68.6,mm
